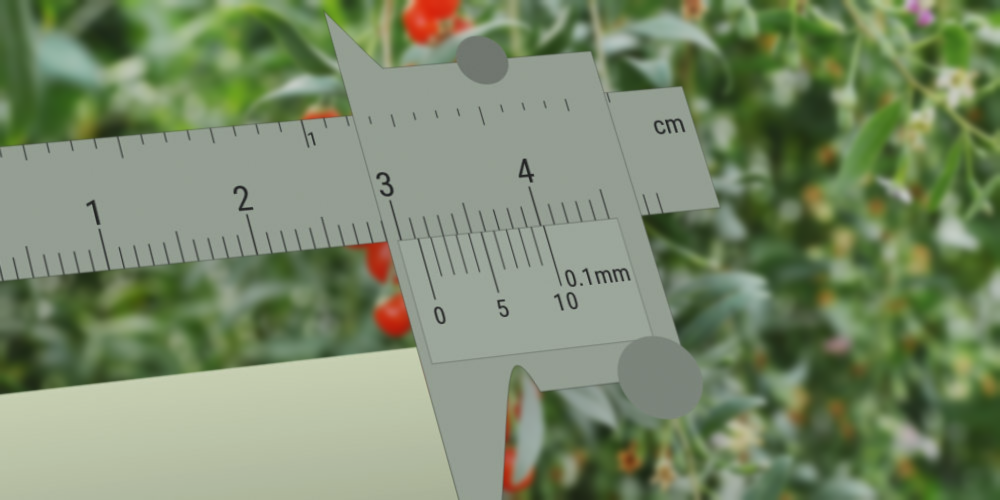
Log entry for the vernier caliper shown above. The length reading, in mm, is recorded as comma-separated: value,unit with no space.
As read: 31.2,mm
